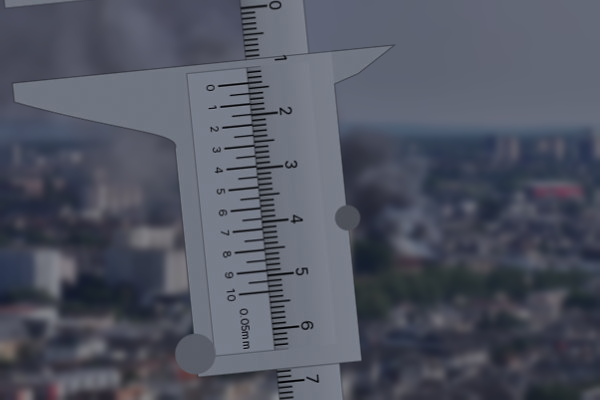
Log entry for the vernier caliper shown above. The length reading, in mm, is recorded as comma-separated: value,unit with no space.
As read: 14.0,mm
